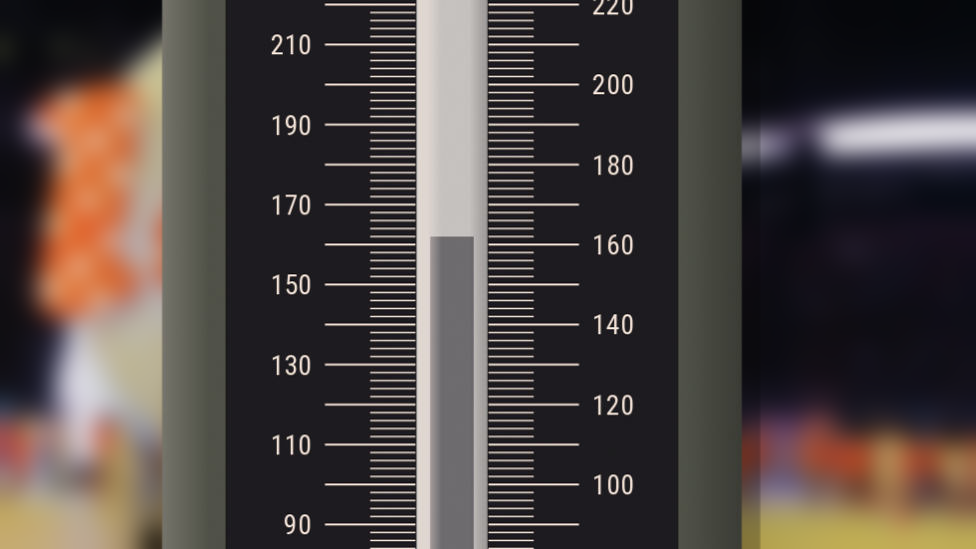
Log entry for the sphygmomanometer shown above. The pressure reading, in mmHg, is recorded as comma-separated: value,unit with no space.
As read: 162,mmHg
